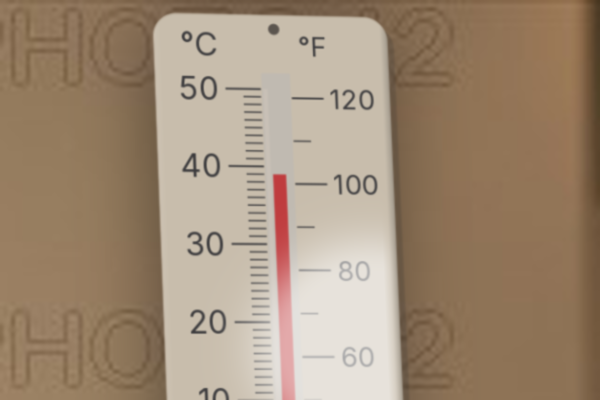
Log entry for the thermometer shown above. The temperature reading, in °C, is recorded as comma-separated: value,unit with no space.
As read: 39,°C
